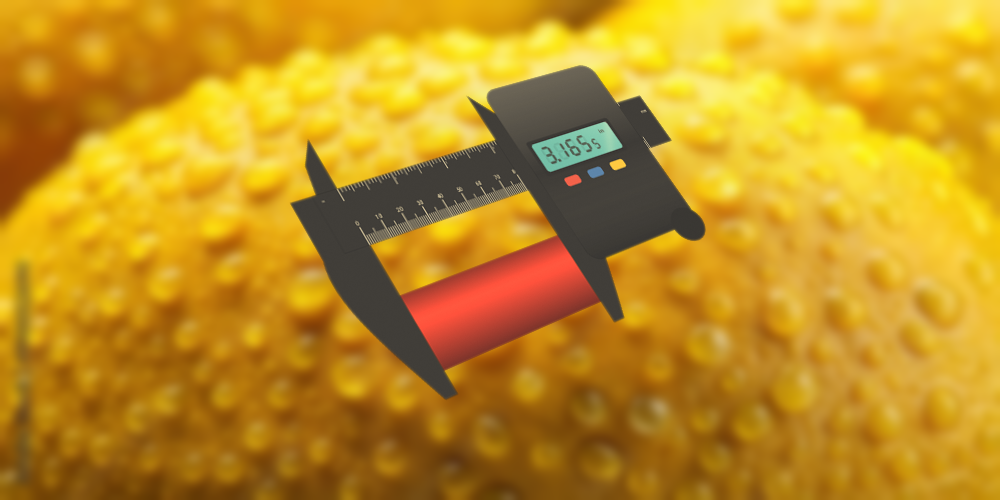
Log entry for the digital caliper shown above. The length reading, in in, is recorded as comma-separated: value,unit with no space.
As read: 3.1655,in
